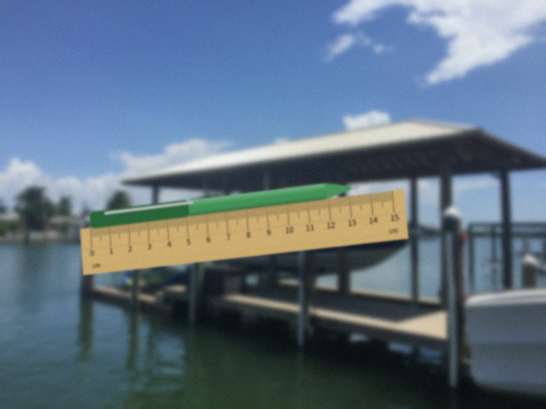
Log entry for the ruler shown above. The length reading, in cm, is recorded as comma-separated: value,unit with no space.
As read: 13.5,cm
